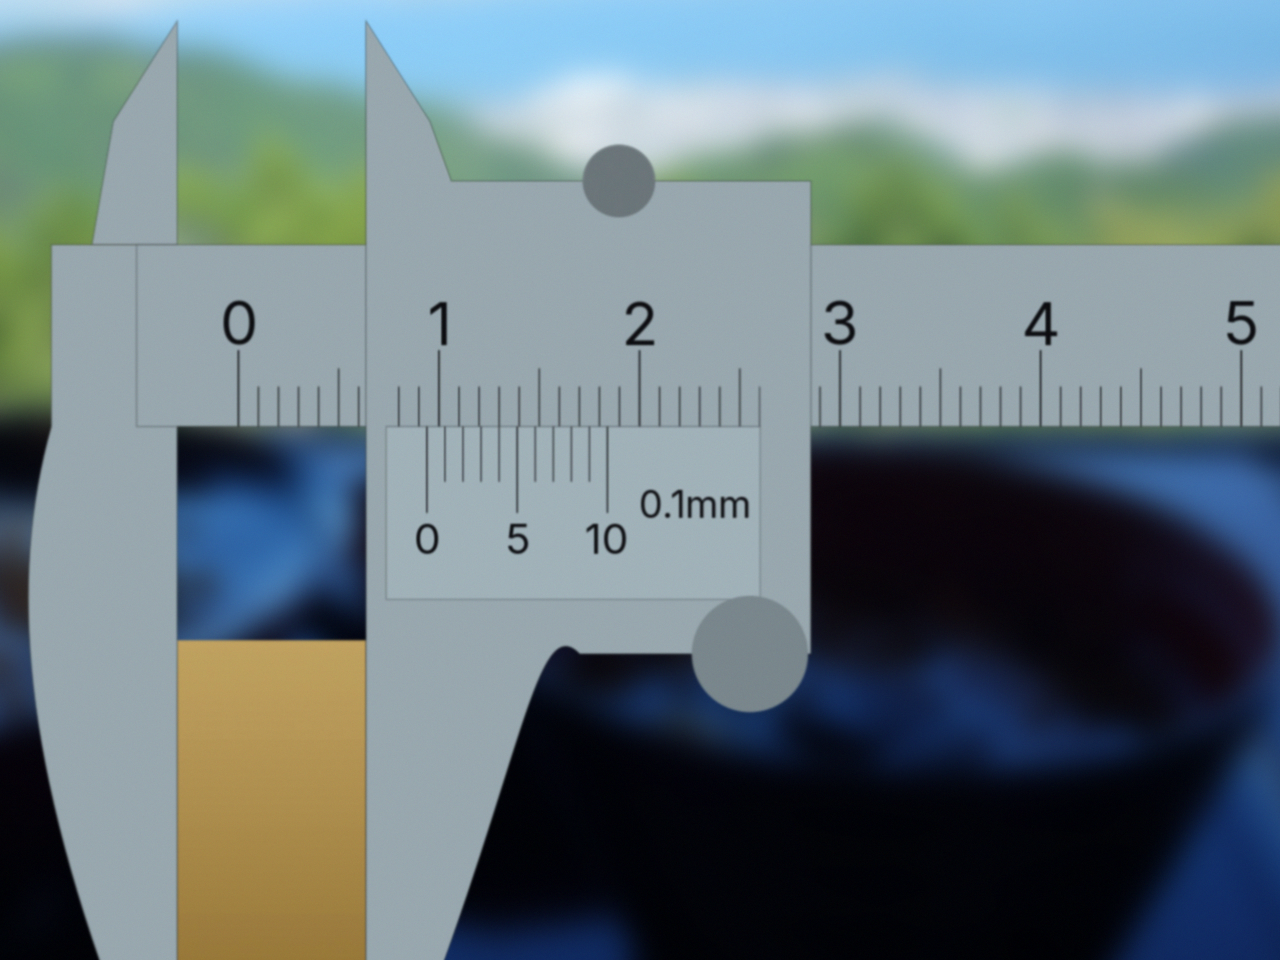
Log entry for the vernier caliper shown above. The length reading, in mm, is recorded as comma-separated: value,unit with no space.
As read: 9.4,mm
